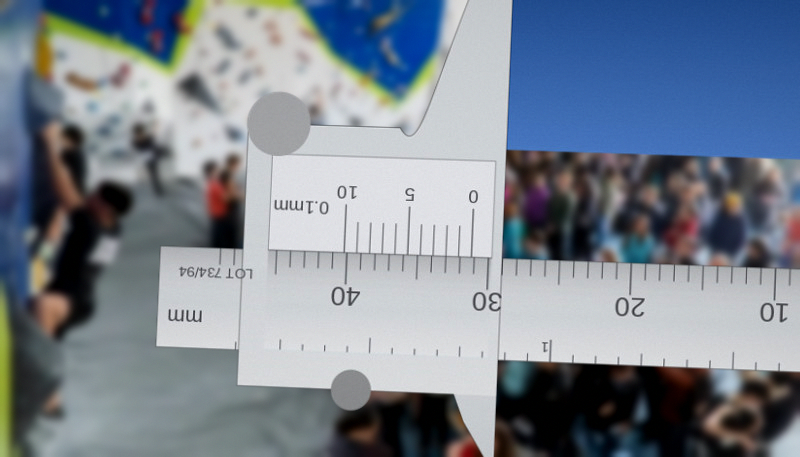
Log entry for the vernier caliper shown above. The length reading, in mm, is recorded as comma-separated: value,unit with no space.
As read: 31.2,mm
